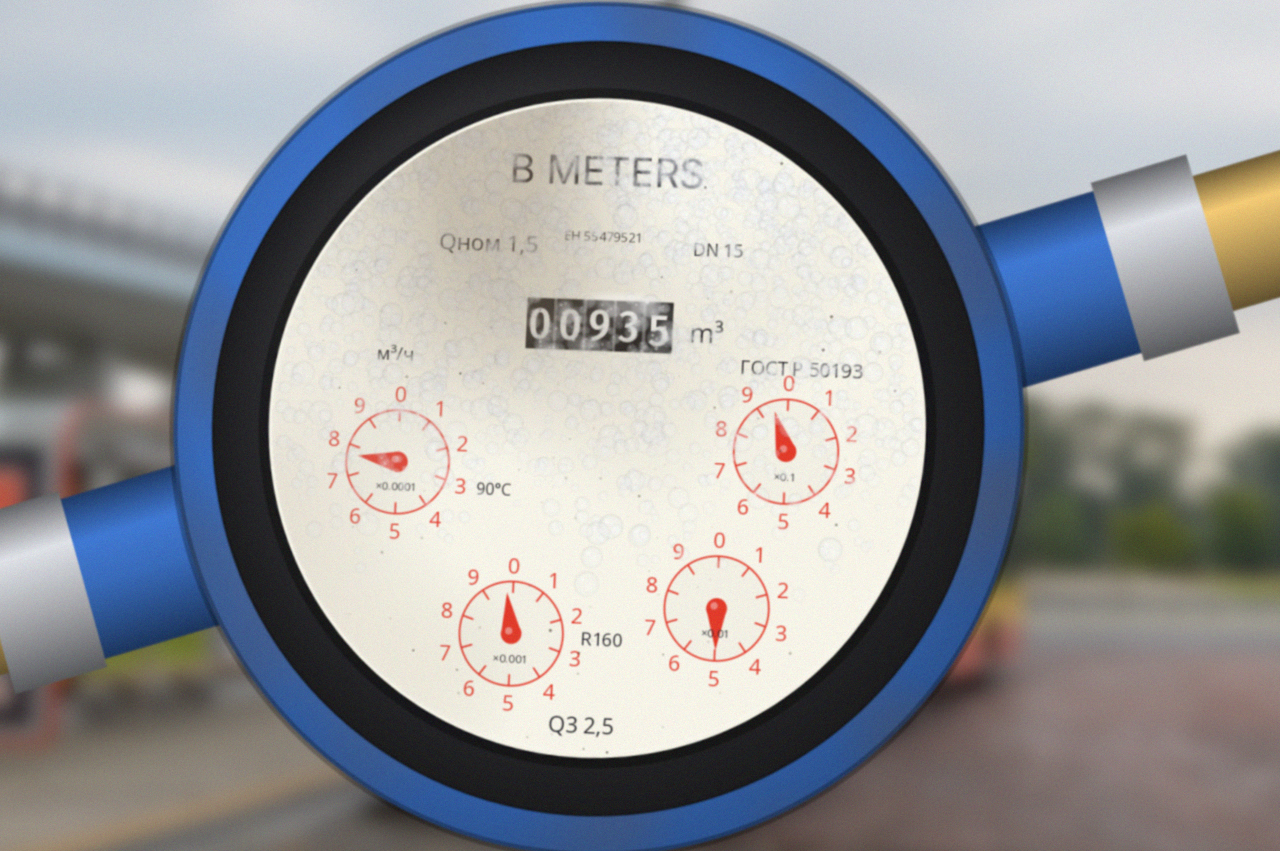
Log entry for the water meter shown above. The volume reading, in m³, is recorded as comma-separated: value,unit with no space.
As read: 934.9497,m³
